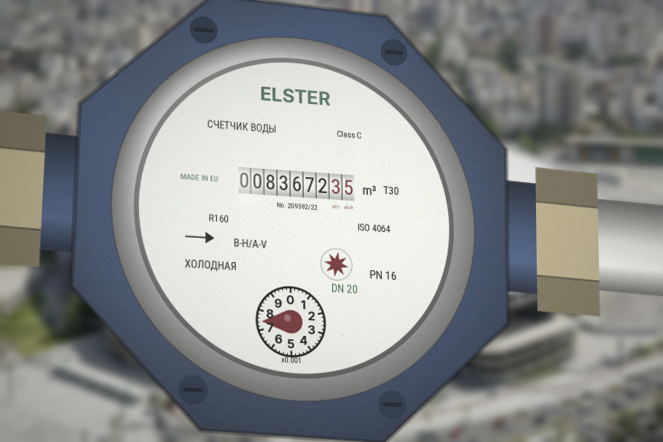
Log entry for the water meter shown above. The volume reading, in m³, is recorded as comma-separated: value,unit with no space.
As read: 83672.357,m³
